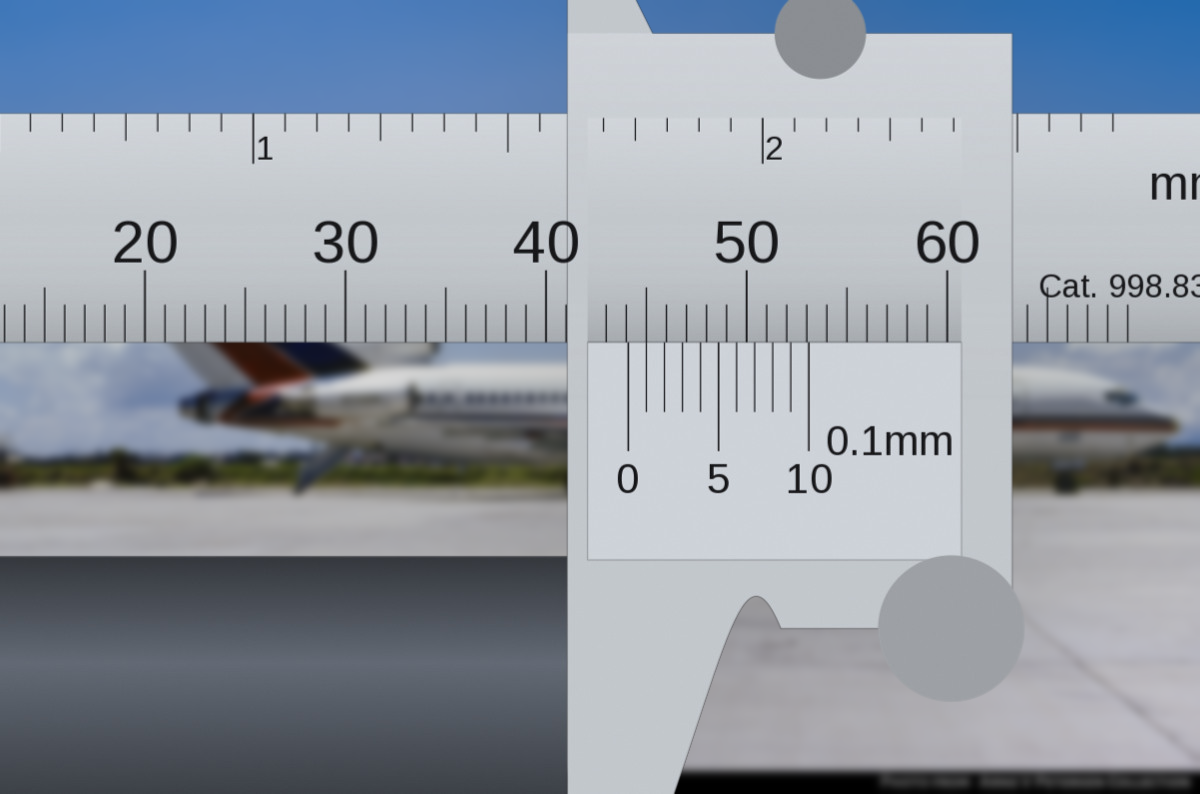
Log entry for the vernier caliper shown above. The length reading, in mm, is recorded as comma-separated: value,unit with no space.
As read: 44.1,mm
